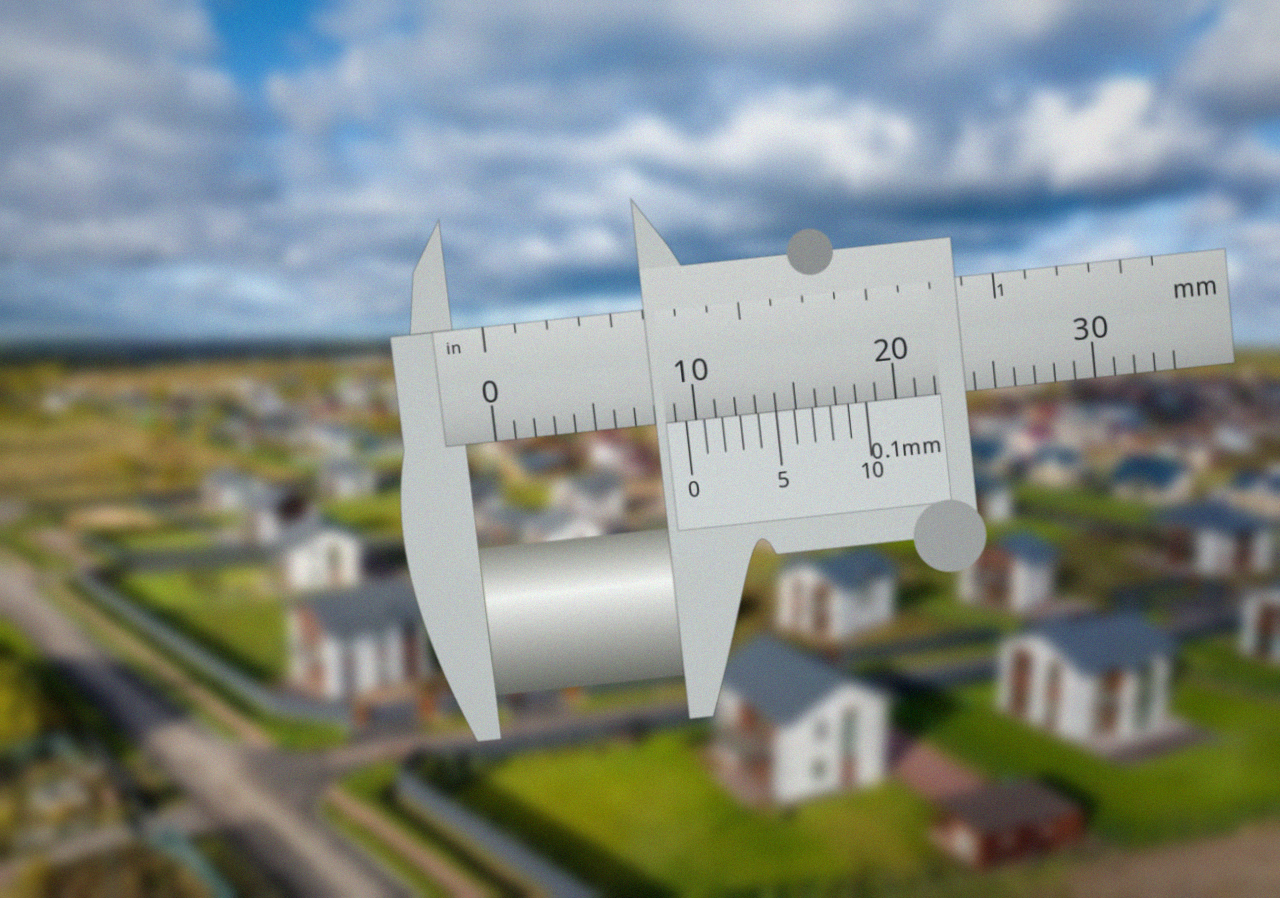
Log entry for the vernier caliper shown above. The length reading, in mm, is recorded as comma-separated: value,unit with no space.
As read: 9.5,mm
